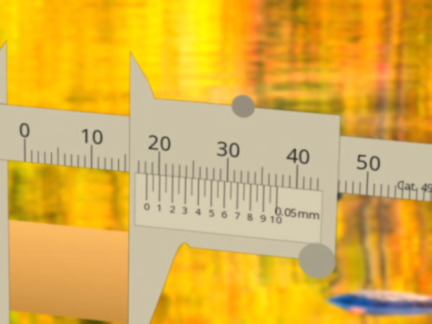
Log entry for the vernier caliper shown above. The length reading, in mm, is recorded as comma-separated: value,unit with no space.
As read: 18.2,mm
